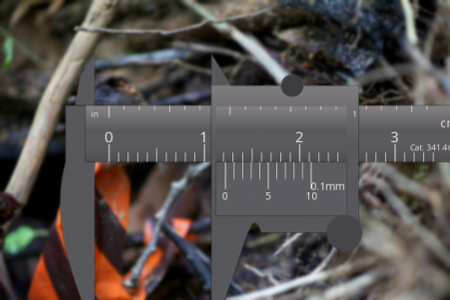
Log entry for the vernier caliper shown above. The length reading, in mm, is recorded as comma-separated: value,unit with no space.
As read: 12.2,mm
